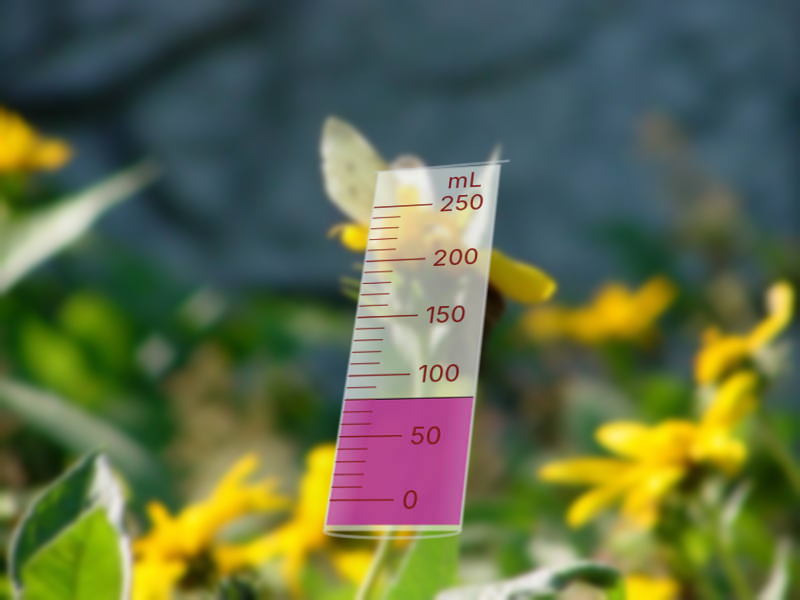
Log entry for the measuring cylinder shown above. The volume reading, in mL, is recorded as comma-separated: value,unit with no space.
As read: 80,mL
